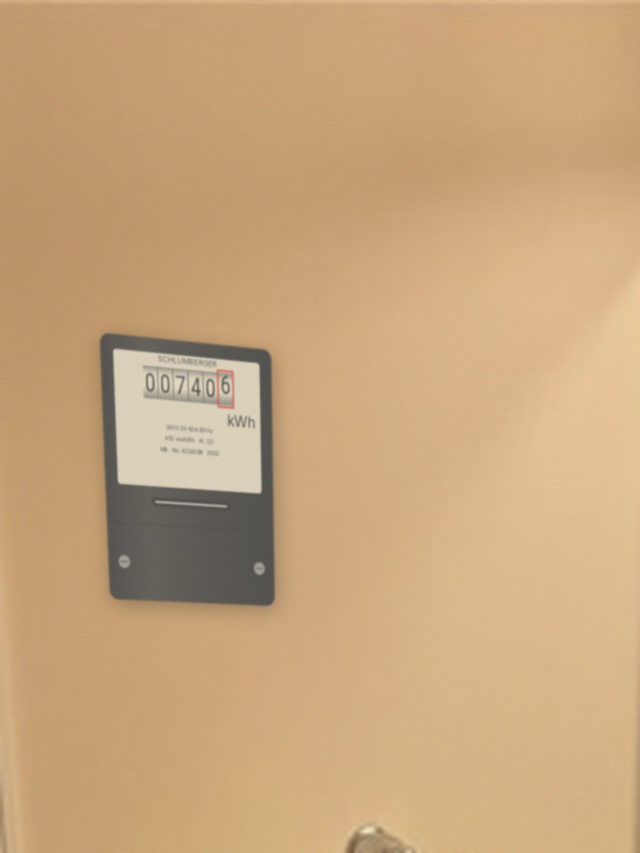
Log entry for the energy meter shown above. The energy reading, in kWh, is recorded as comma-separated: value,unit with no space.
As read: 740.6,kWh
